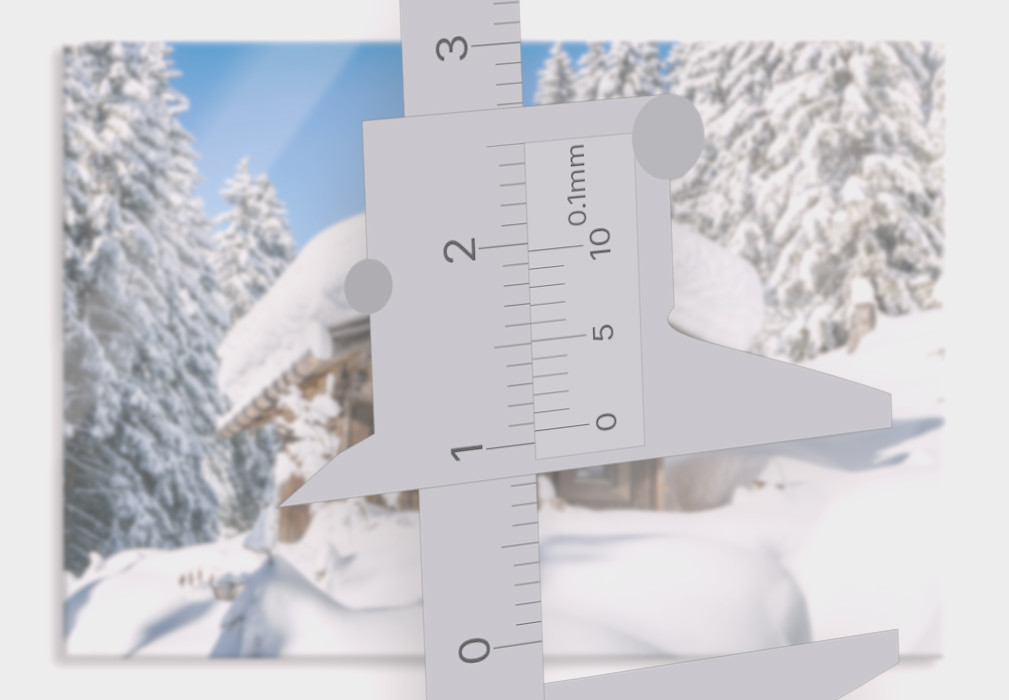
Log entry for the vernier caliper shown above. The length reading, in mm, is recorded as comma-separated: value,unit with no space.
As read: 10.6,mm
